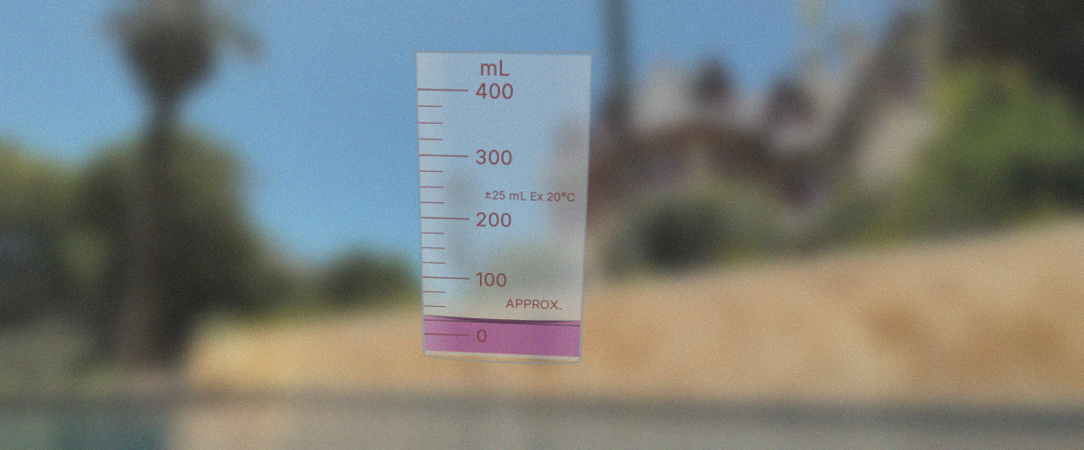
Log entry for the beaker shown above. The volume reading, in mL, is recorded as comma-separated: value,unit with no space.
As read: 25,mL
